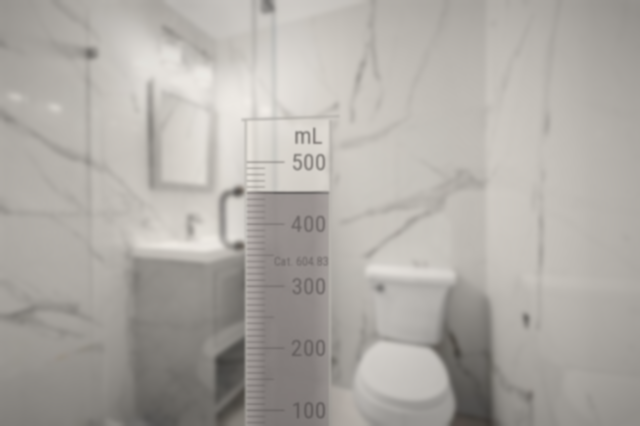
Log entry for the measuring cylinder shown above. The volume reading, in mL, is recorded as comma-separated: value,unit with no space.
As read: 450,mL
